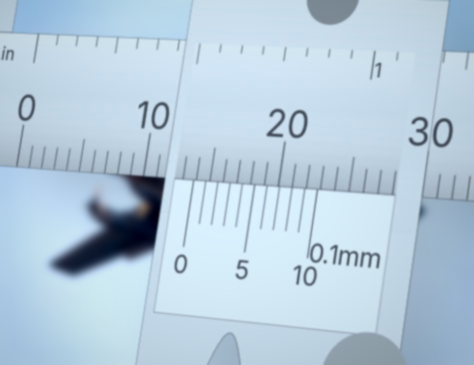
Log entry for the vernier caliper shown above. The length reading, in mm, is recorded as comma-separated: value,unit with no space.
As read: 13.8,mm
